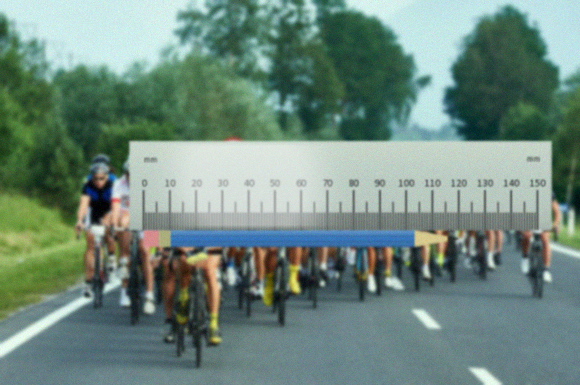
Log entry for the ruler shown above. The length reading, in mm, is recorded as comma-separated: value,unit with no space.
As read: 120,mm
